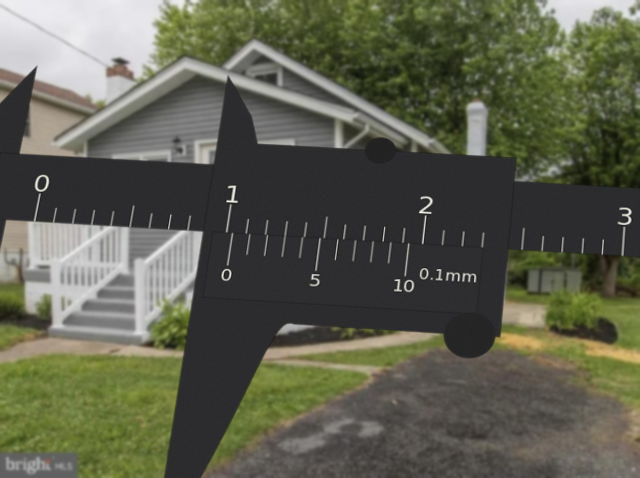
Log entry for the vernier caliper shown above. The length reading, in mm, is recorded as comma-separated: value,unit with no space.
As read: 10.3,mm
